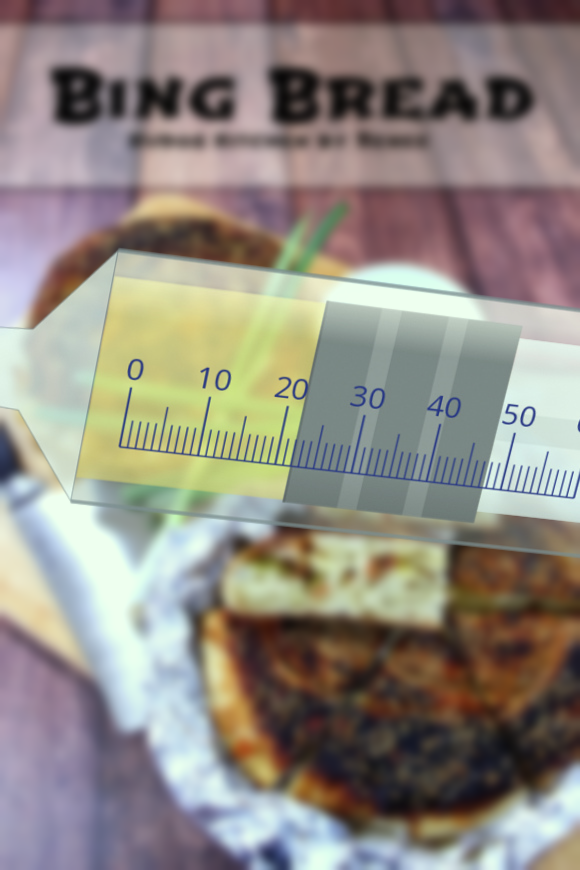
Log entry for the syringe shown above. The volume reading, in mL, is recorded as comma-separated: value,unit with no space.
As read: 22,mL
